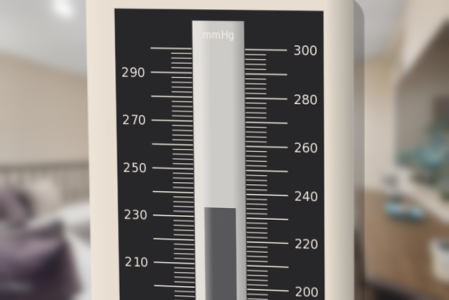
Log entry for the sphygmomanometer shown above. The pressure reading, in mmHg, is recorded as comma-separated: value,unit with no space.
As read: 234,mmHg
